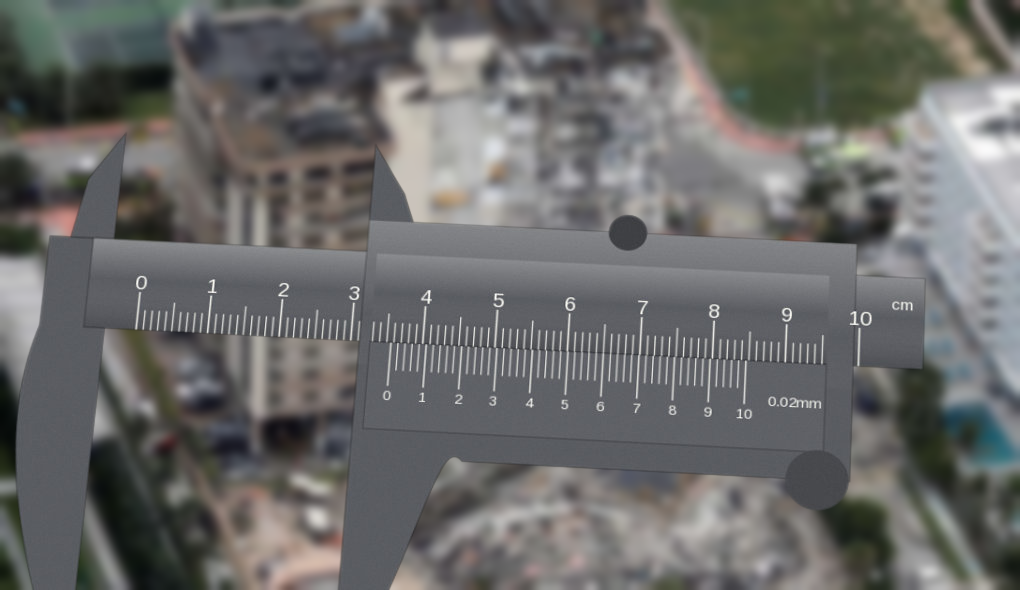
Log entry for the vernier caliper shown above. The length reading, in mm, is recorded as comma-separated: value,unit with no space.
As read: 35.6,mm
